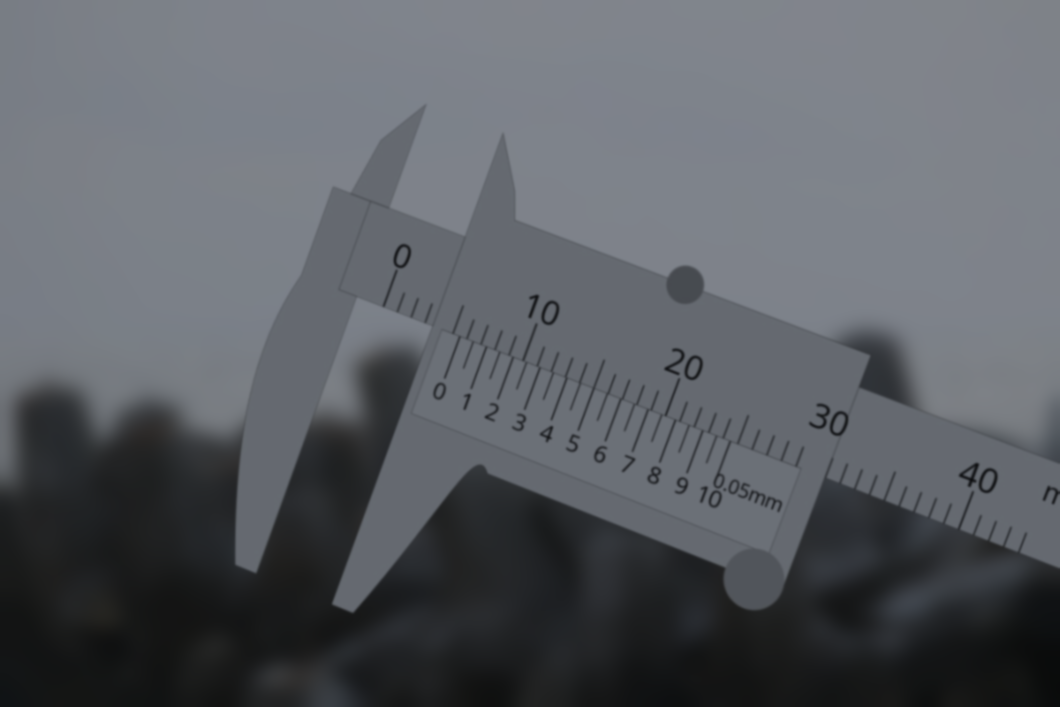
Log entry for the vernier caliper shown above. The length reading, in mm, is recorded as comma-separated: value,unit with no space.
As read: 5.5,mm
